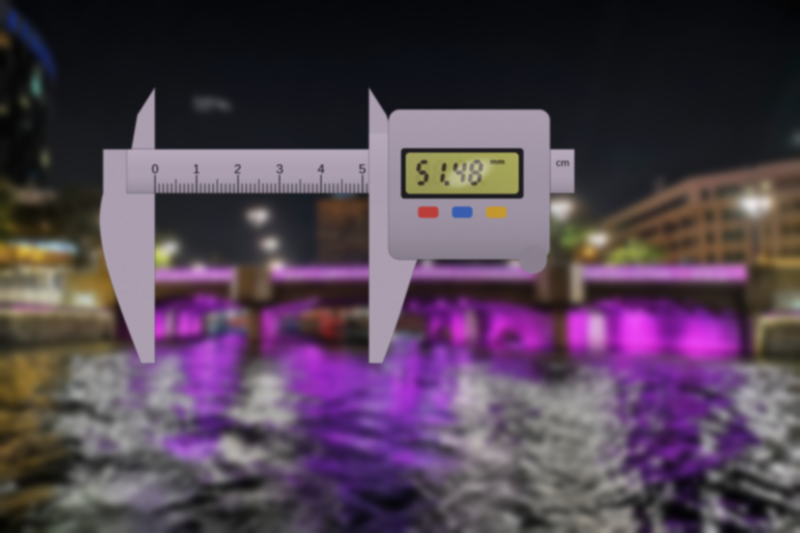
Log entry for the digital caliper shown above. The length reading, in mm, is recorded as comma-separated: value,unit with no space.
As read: 51.48,mm
